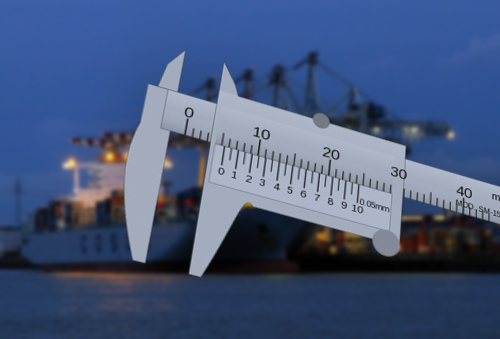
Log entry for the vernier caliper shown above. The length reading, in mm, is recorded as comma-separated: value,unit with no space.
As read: 5.4,mm
